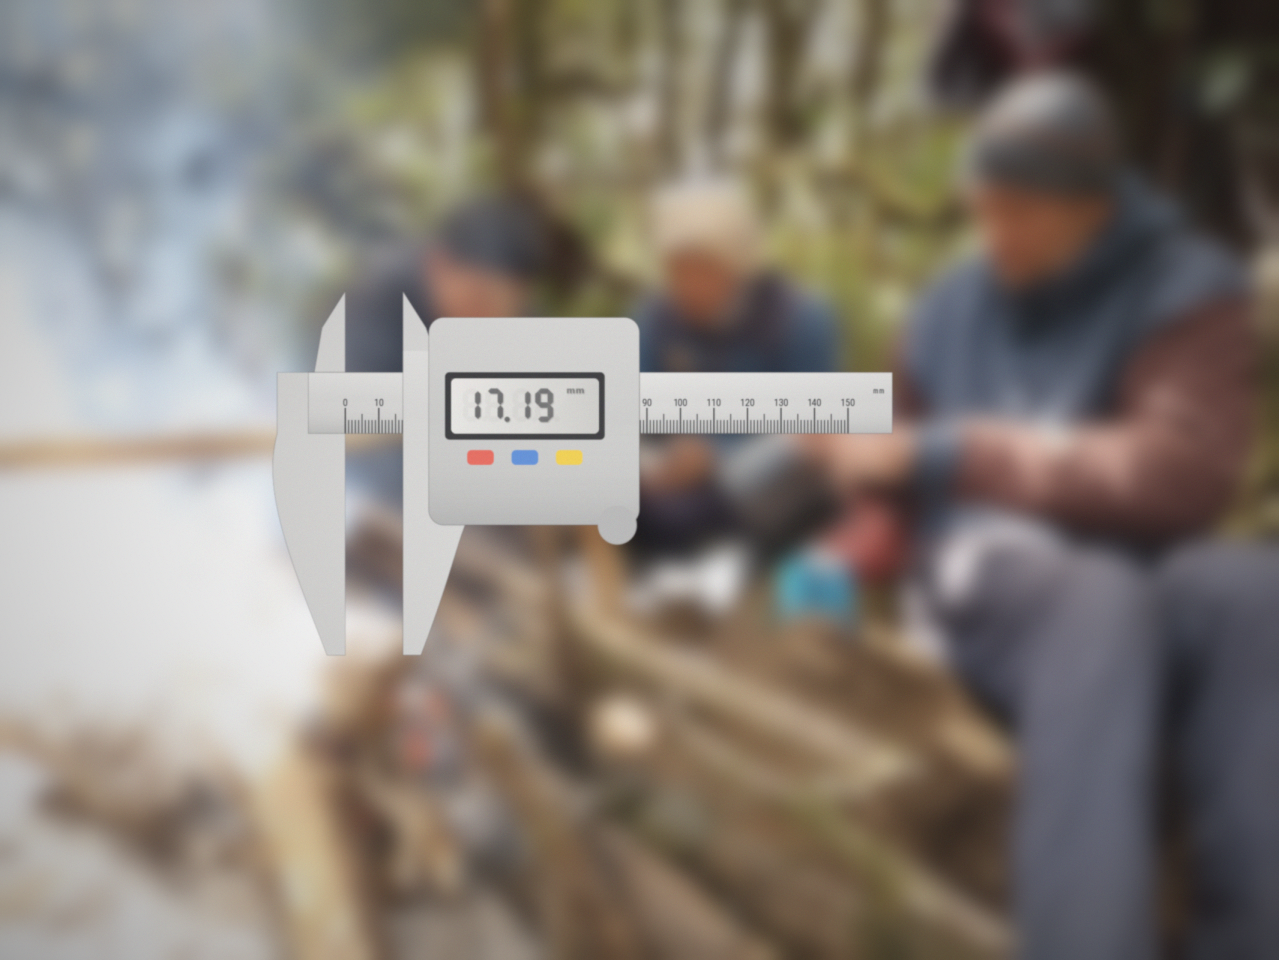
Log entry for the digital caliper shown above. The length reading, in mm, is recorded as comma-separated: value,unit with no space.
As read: 17.19,mm
